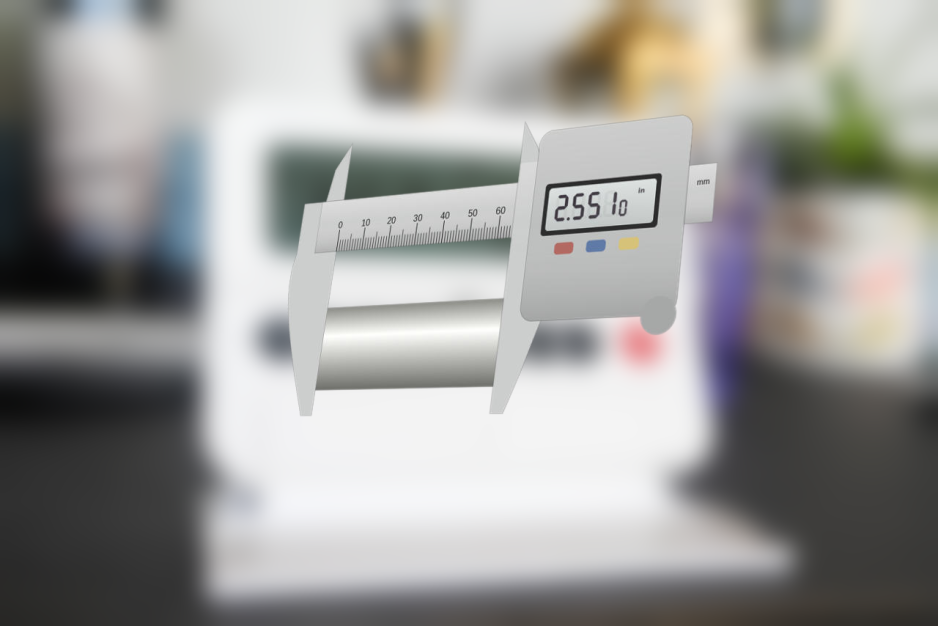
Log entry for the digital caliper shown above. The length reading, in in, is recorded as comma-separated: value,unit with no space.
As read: 2.5510,in
